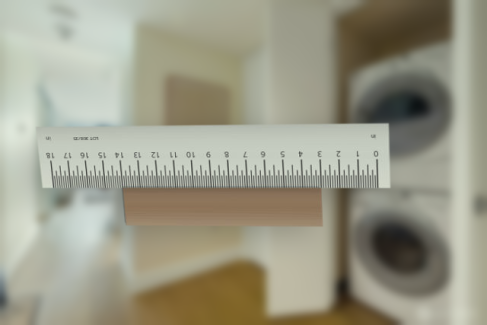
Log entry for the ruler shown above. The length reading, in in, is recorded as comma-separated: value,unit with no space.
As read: 11,in
